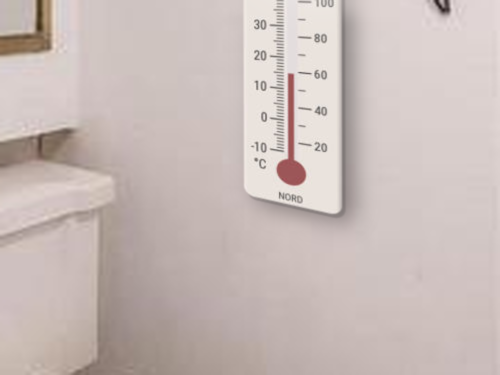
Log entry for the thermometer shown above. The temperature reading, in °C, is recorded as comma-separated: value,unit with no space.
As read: 15,°C
